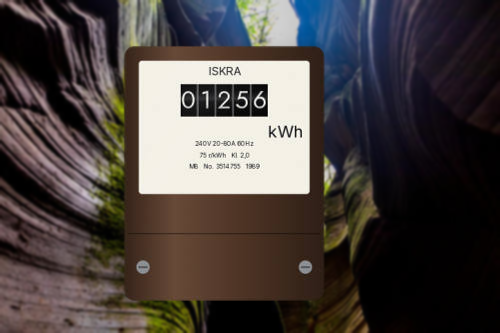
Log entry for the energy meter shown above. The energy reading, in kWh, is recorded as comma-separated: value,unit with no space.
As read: 1256,kWh
